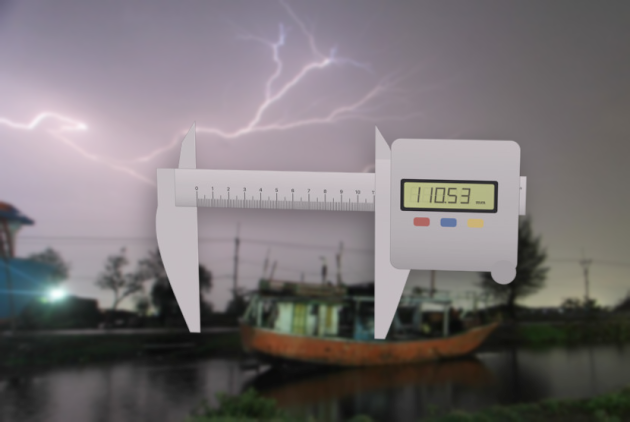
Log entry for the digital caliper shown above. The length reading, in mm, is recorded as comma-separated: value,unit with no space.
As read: 110.53,mm
